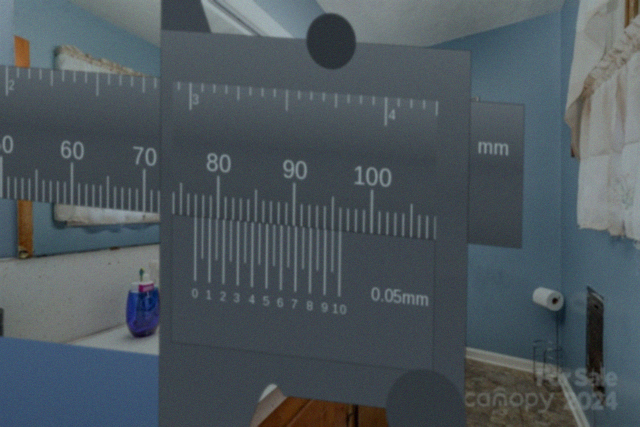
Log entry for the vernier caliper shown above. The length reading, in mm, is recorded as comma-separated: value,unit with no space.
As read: 77.0,mm
